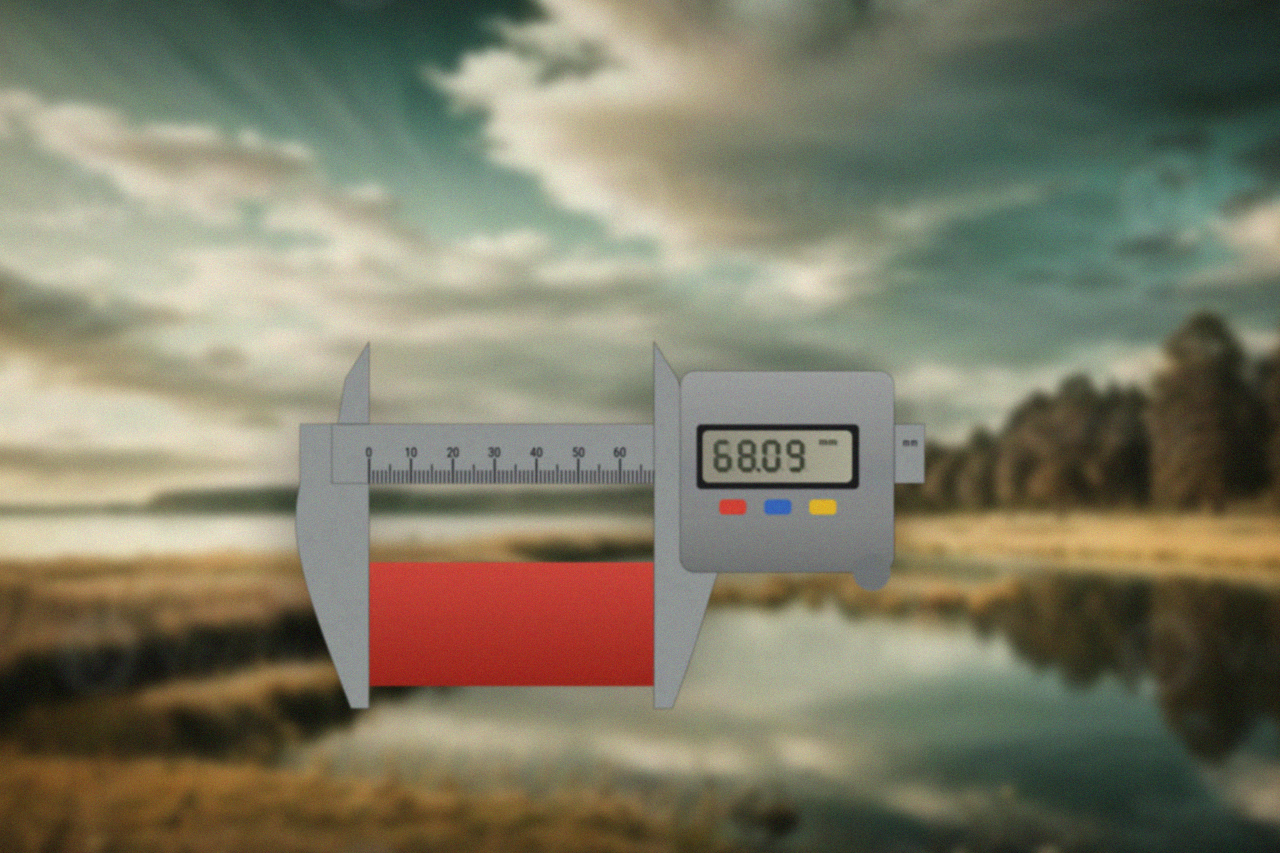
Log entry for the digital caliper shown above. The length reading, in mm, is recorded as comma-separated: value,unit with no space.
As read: 68.09,mm
